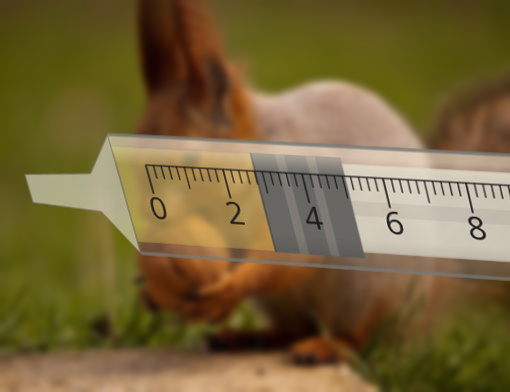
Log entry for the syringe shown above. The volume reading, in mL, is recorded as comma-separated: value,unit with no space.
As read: 2.8,mL
